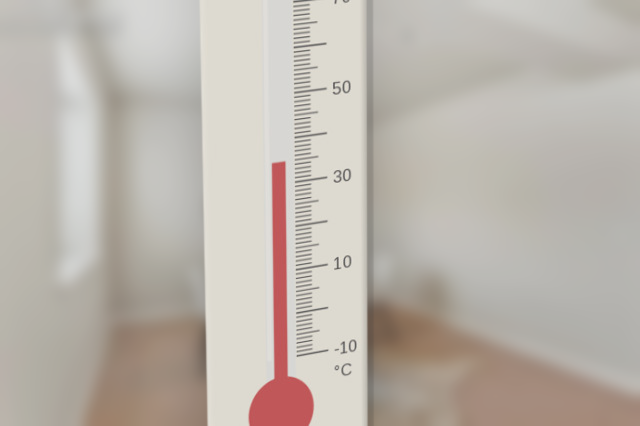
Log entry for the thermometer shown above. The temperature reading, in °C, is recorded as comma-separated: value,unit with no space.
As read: 35,°C
